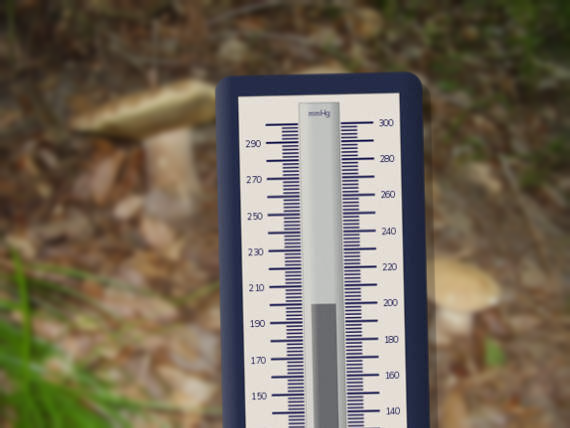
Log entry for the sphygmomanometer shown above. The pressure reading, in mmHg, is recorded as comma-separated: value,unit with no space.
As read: 200,mmHg
